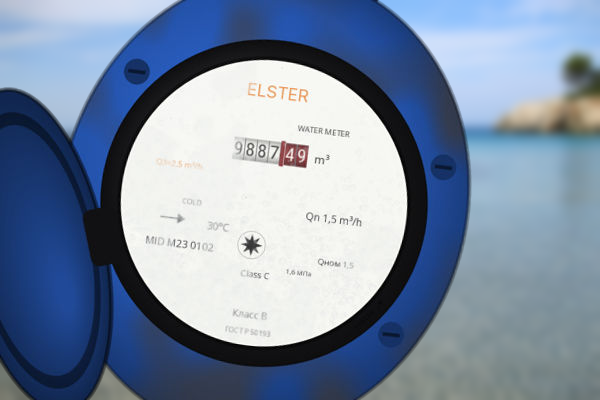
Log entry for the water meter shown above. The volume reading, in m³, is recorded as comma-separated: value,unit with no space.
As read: 9887.49,m³
